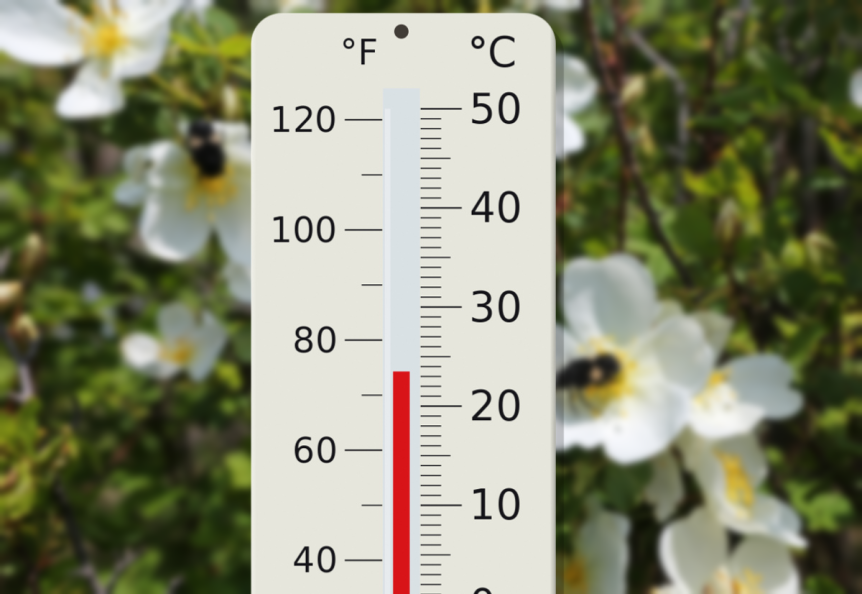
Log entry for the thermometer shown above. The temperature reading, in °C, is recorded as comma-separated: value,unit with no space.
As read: 23.5,°C
